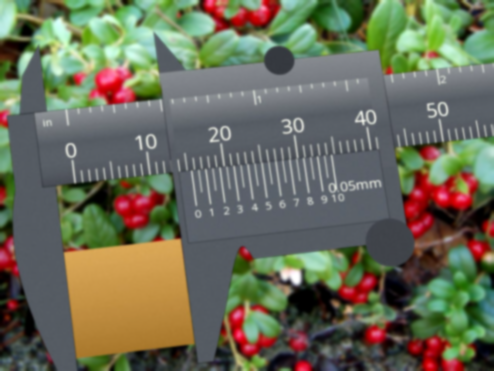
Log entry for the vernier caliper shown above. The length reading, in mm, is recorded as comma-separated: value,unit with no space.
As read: 15.6,mm
